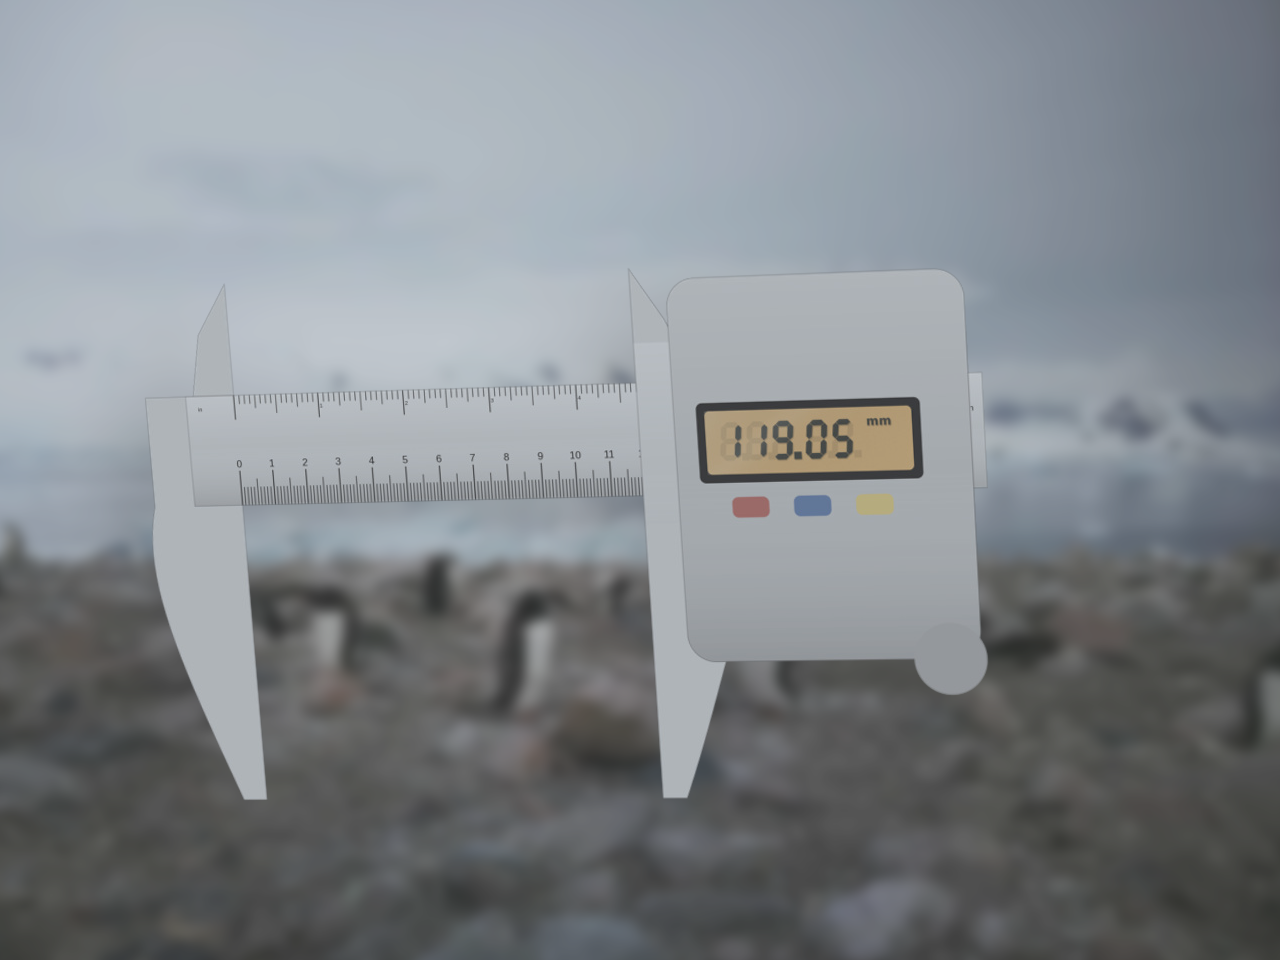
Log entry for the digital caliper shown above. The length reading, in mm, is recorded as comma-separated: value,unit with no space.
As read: 119.05,mm
